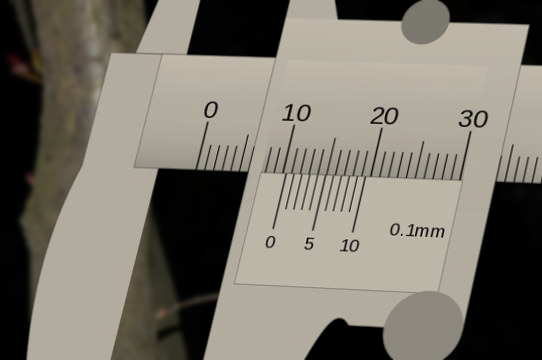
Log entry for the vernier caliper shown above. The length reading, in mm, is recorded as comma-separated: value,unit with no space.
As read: 10.4,mm
